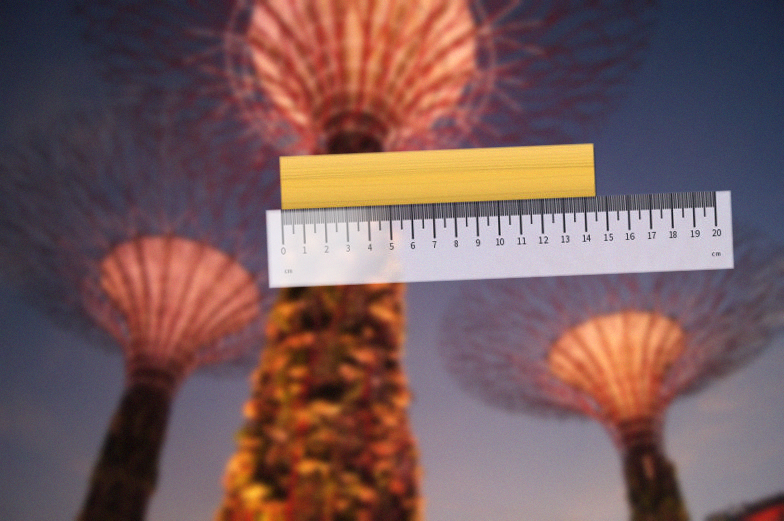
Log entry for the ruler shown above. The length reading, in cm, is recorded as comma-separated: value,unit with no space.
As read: 14.5,cm
